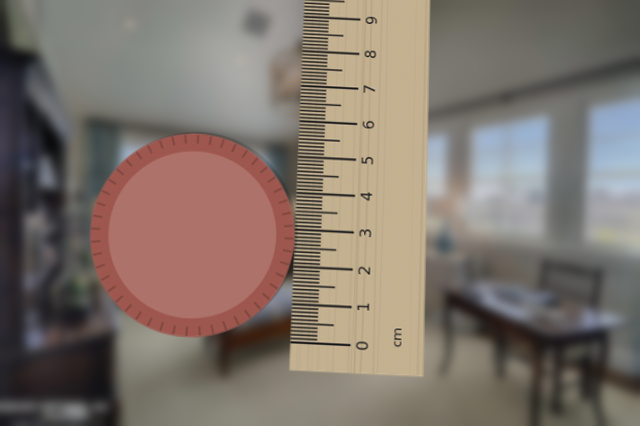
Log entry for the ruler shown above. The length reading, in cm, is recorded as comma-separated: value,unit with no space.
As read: 5.5,cm
